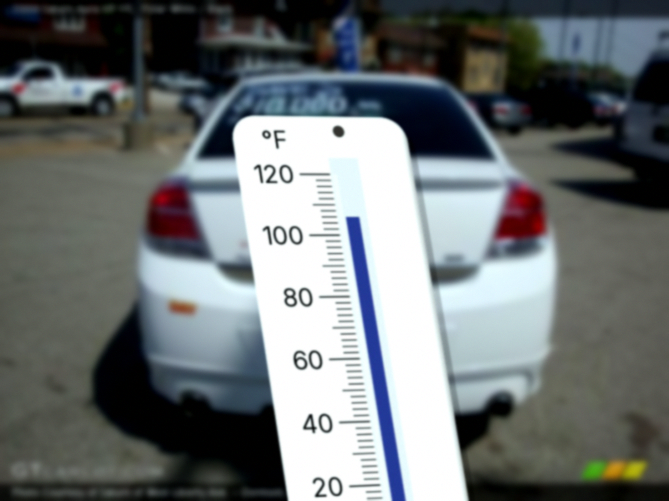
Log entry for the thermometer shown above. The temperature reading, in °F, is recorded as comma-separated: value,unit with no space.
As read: 106,°F
